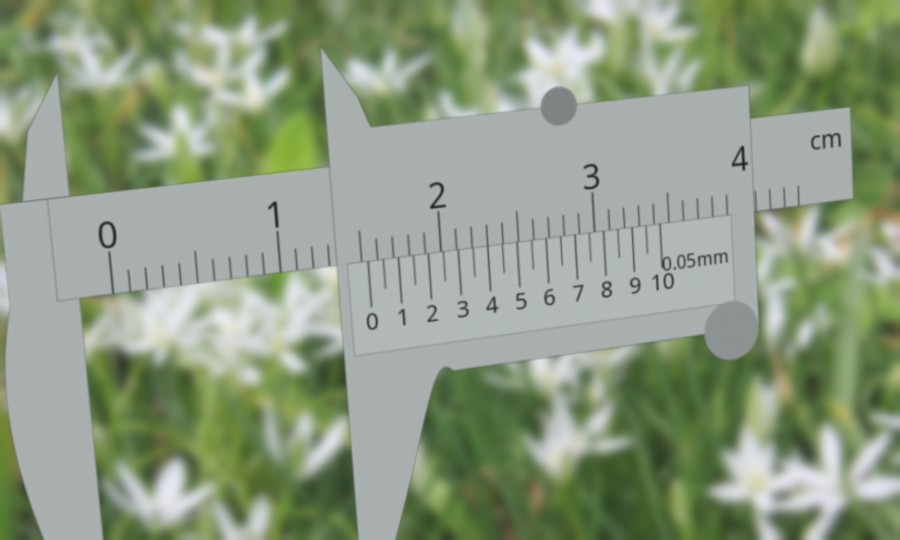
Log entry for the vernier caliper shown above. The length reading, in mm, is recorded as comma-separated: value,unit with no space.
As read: 15.4,mm
